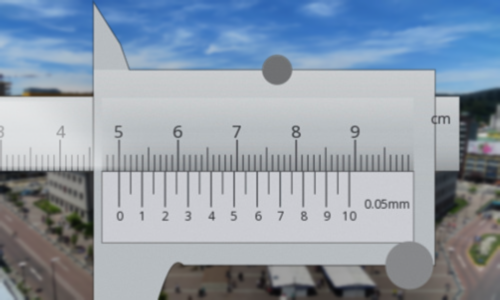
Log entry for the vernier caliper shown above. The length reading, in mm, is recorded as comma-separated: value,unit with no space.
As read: 50.0,mm
